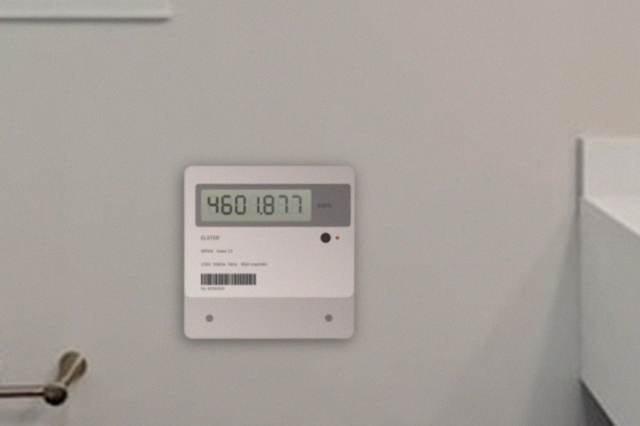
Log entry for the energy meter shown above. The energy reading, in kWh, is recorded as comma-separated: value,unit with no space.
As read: 4601.877,kWh
